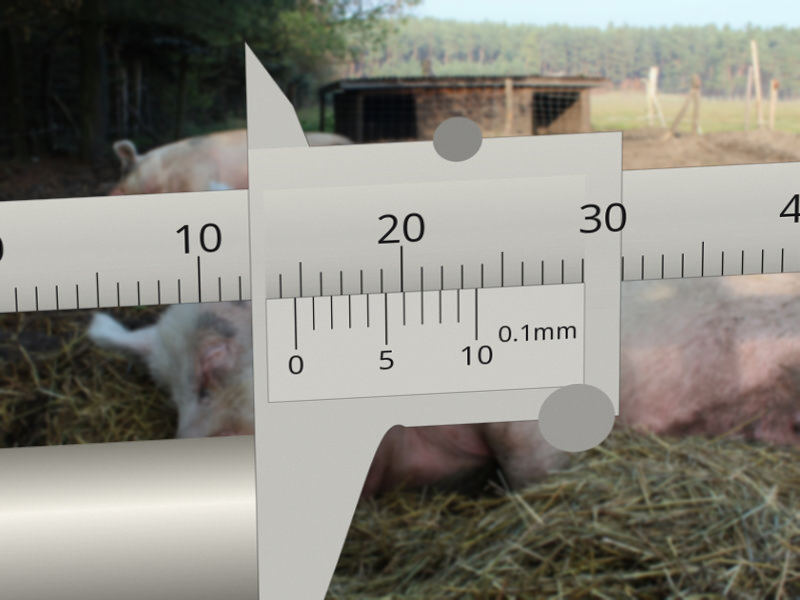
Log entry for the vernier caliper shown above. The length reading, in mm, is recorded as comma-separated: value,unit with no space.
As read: 14.7,mm
